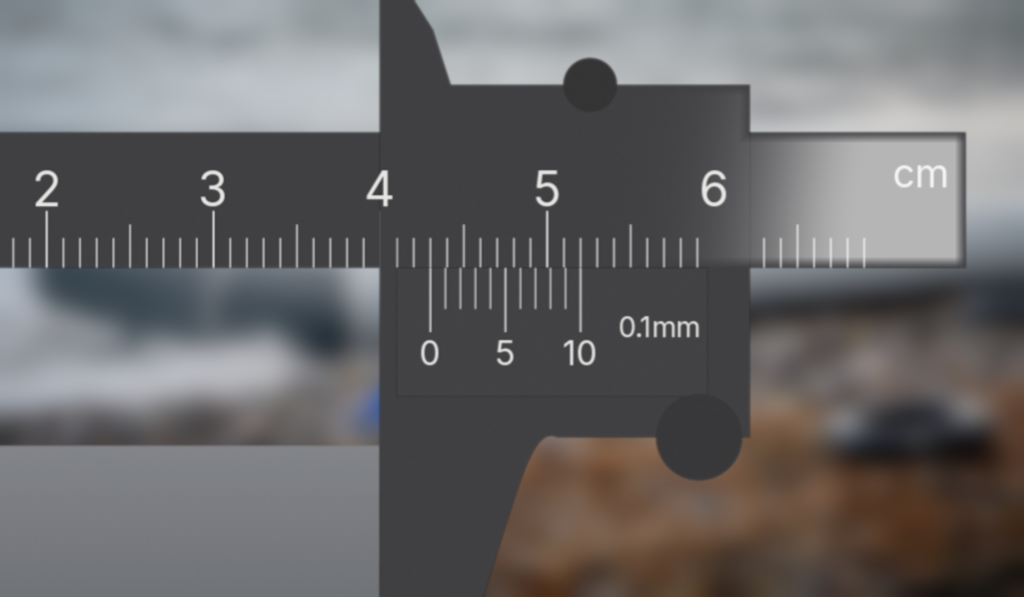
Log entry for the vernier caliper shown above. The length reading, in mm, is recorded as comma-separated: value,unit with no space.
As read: 43.0,mm
